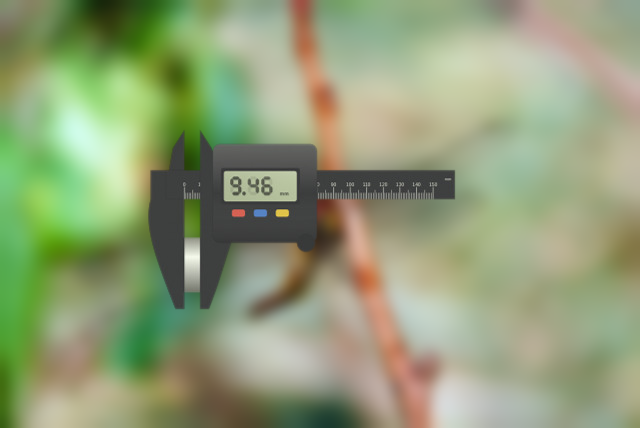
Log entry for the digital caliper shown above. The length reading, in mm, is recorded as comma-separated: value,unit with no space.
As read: 9.46,mm
